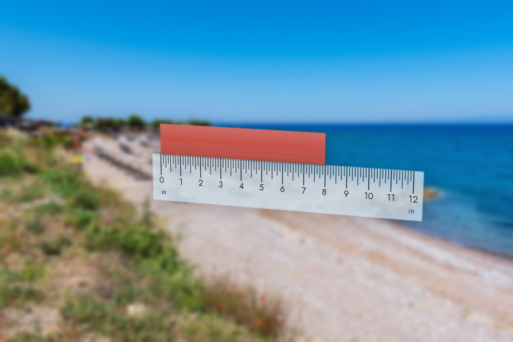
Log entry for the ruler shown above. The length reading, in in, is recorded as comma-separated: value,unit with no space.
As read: 8,in
